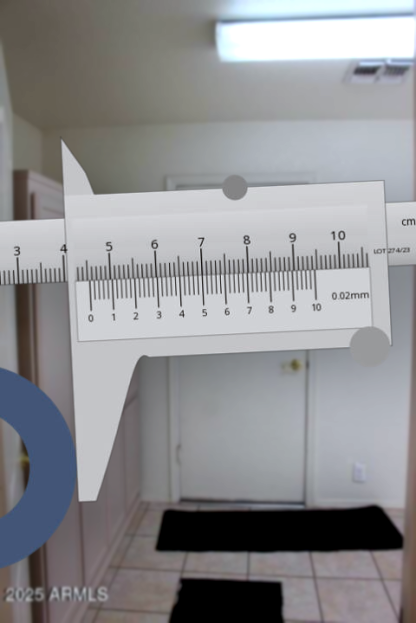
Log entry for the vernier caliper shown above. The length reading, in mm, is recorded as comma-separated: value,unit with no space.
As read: 45.5,mm
